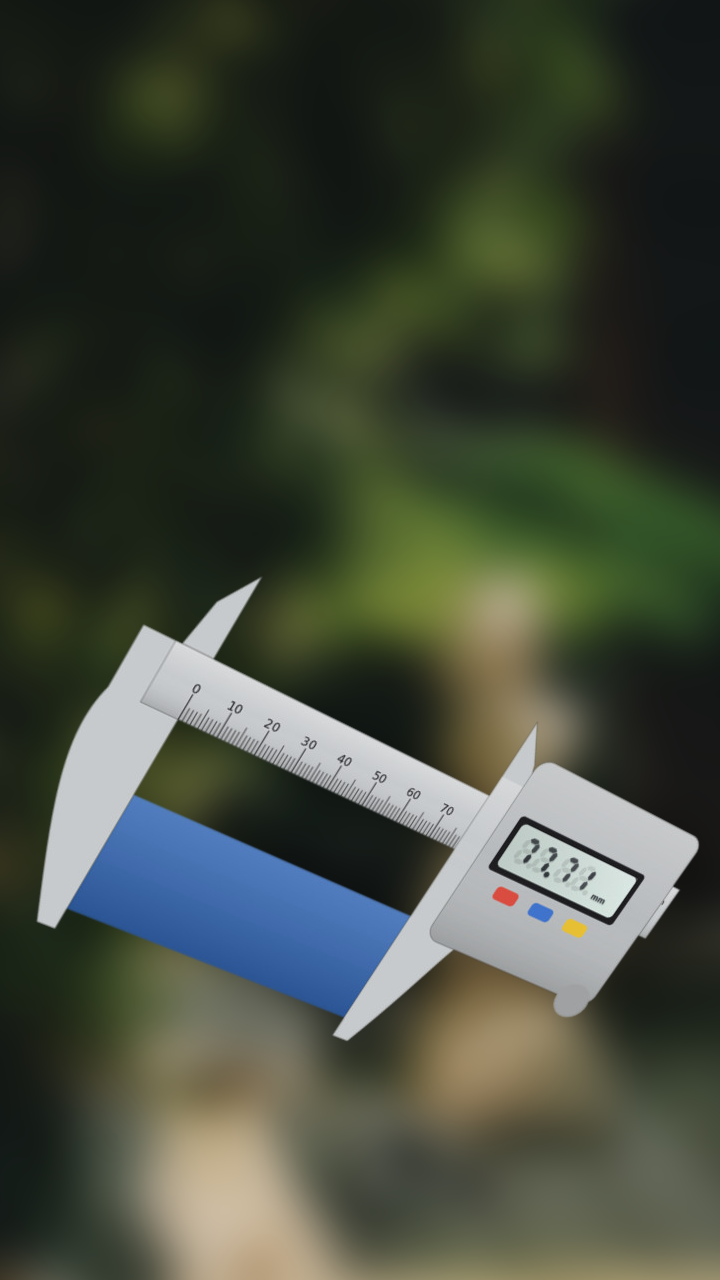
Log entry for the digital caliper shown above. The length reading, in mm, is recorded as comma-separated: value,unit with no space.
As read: 77.71,mm
